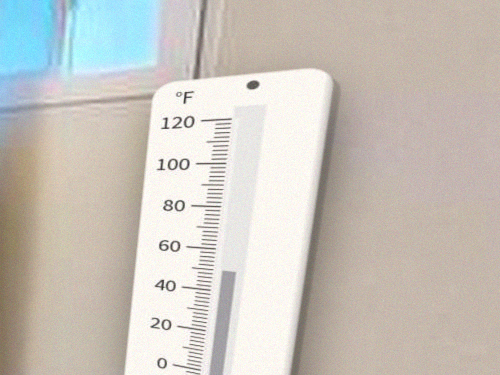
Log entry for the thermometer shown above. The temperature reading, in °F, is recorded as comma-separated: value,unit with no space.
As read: 50,°F
